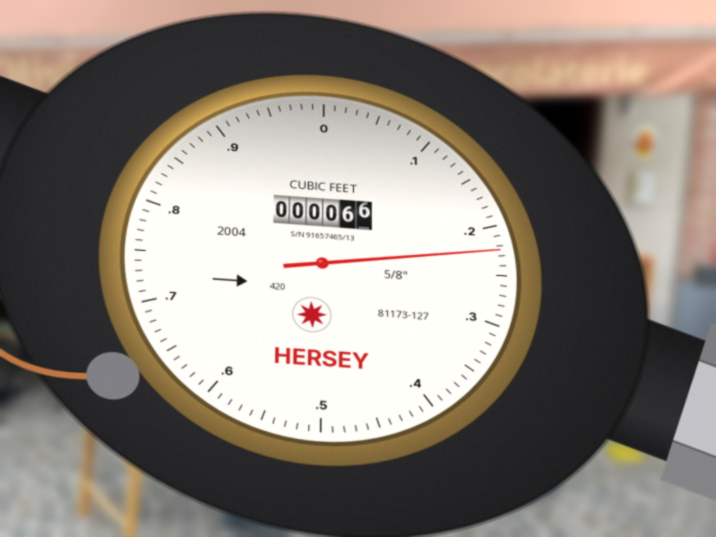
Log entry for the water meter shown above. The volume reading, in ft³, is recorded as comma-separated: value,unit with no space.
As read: 66.22,ft³
